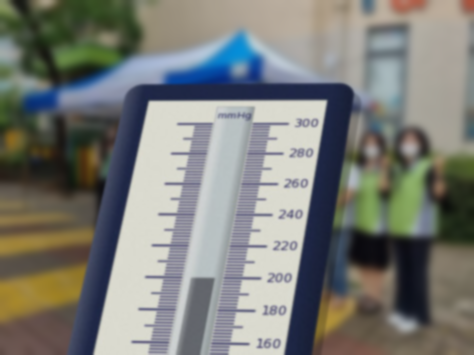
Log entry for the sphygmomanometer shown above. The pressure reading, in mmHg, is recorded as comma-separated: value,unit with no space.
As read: 200,mmHg
